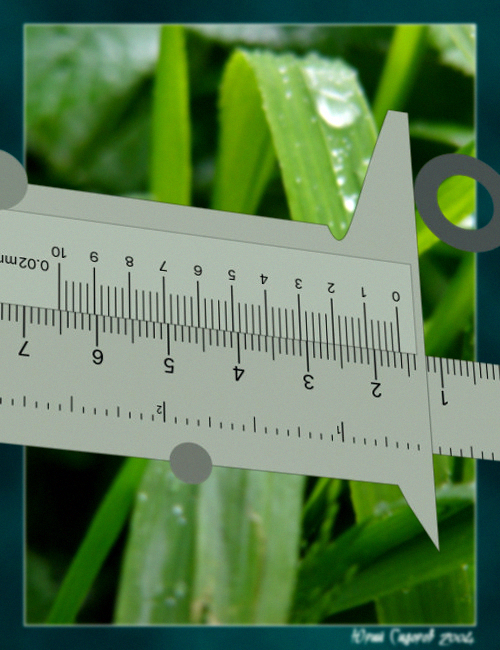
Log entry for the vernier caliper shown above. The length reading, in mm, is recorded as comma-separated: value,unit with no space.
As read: 16.2,mm
